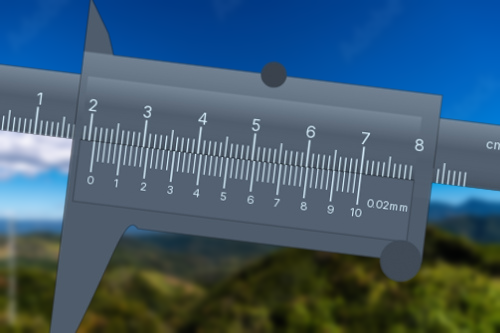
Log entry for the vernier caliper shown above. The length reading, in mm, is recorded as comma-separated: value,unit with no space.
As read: 21.0,mm
